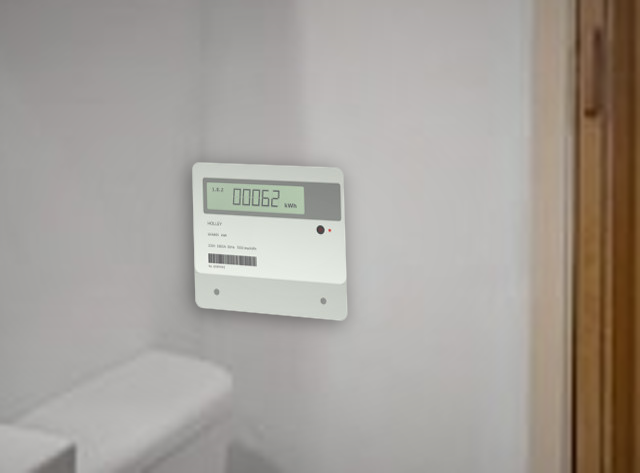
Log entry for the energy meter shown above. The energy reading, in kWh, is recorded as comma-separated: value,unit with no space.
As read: 62,kWh
